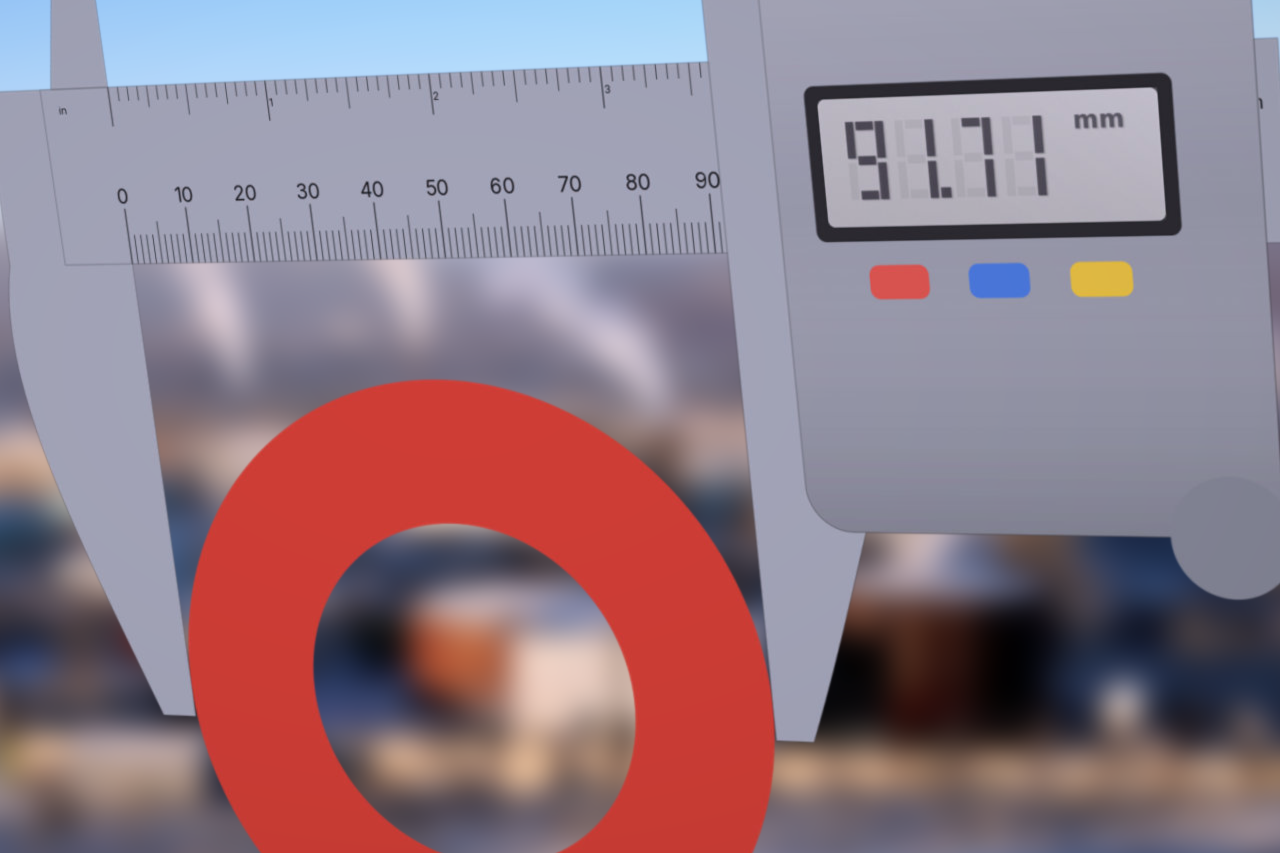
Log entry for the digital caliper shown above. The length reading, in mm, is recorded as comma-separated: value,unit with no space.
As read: 91.71,mm
